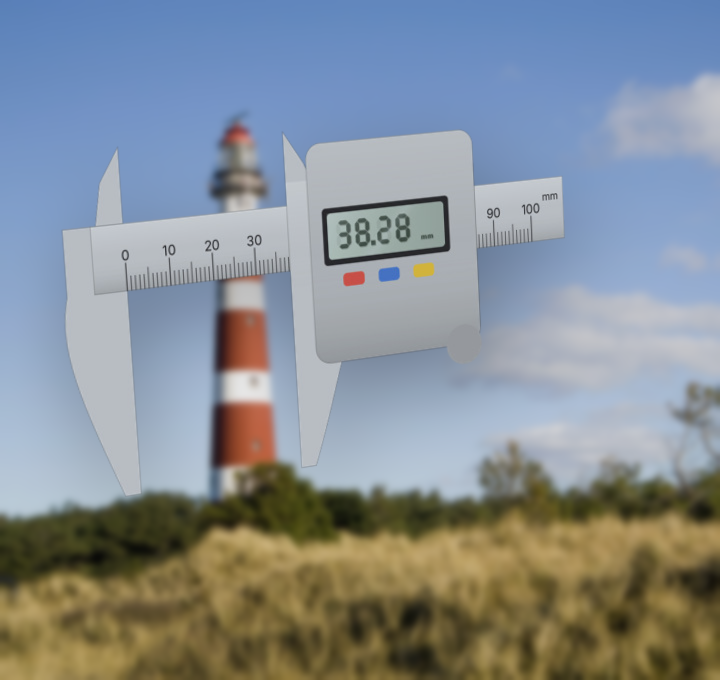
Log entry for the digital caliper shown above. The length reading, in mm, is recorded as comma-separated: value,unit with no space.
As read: 38.28,mm
